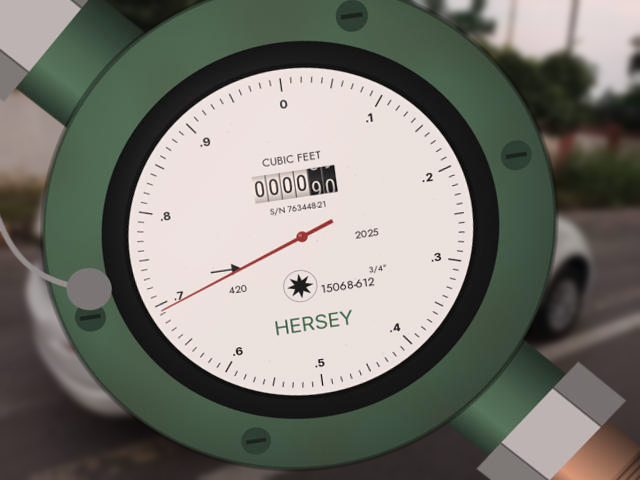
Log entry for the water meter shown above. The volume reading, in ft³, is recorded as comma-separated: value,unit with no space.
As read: 89.69,ft³
